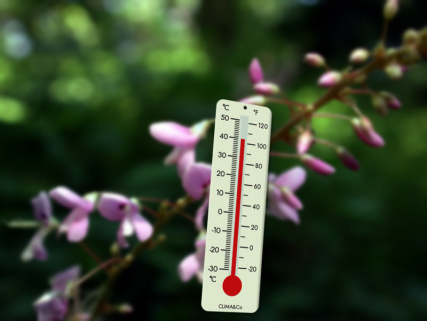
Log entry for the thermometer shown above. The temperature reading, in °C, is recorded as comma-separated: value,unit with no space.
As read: 40,°C
